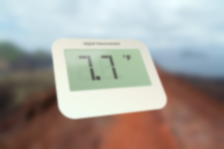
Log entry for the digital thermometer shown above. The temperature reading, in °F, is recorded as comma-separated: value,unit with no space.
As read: 7.7,°F
